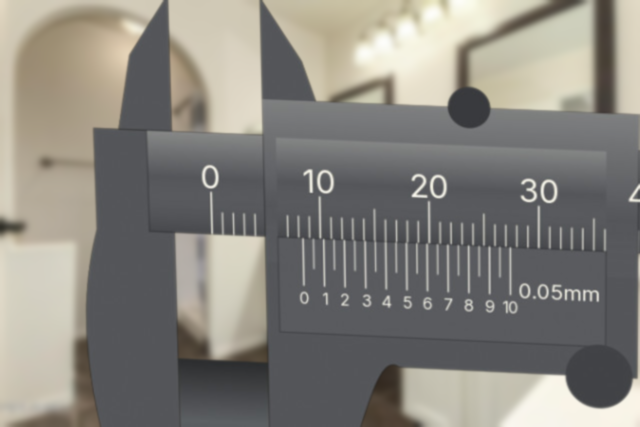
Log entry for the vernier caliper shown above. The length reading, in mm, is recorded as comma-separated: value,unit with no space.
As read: 8.4,mm
